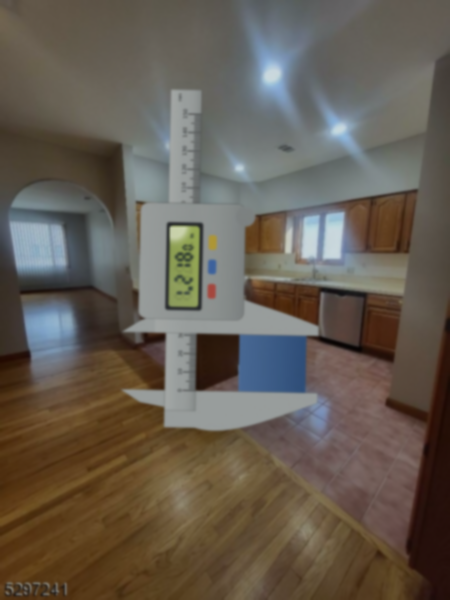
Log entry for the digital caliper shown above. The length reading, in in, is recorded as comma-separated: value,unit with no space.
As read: 1.2180,in
